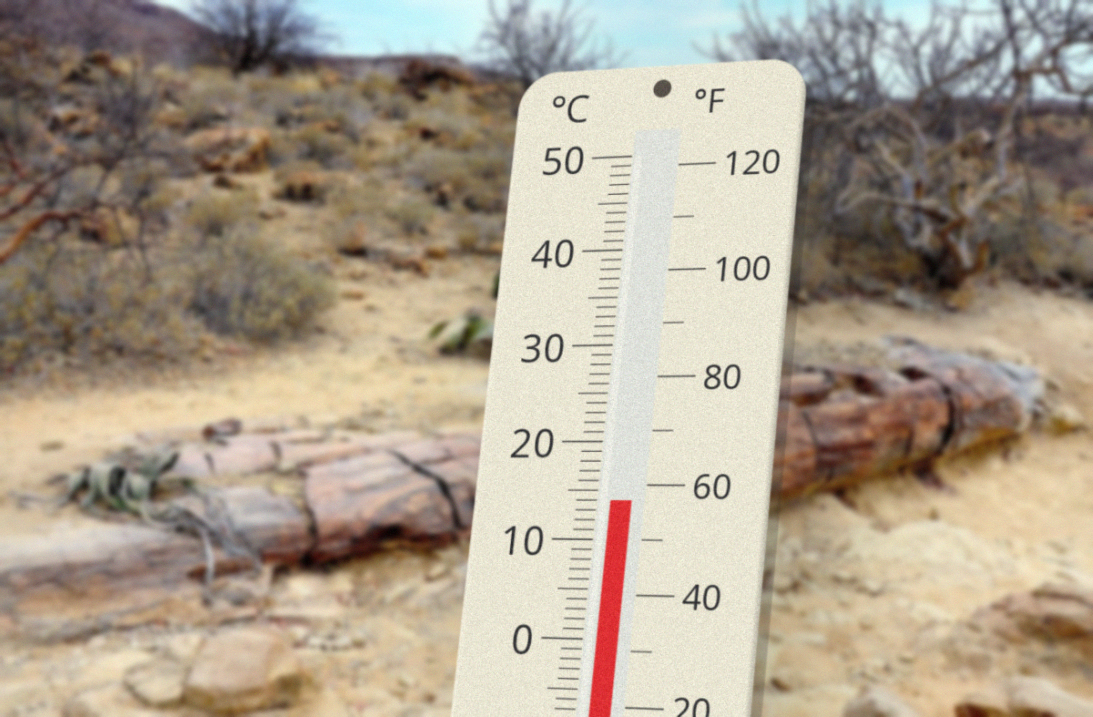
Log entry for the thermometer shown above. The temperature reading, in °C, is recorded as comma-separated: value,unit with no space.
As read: 14,°C
